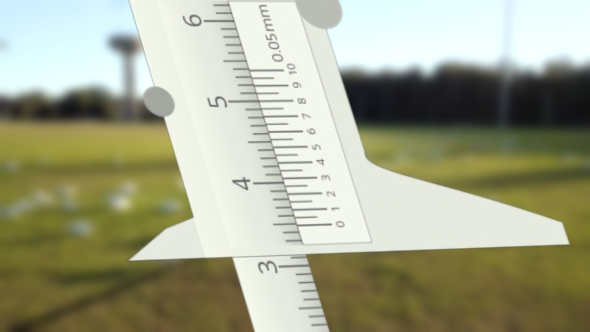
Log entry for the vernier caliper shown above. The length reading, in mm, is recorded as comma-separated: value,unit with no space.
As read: 34.8,mm
